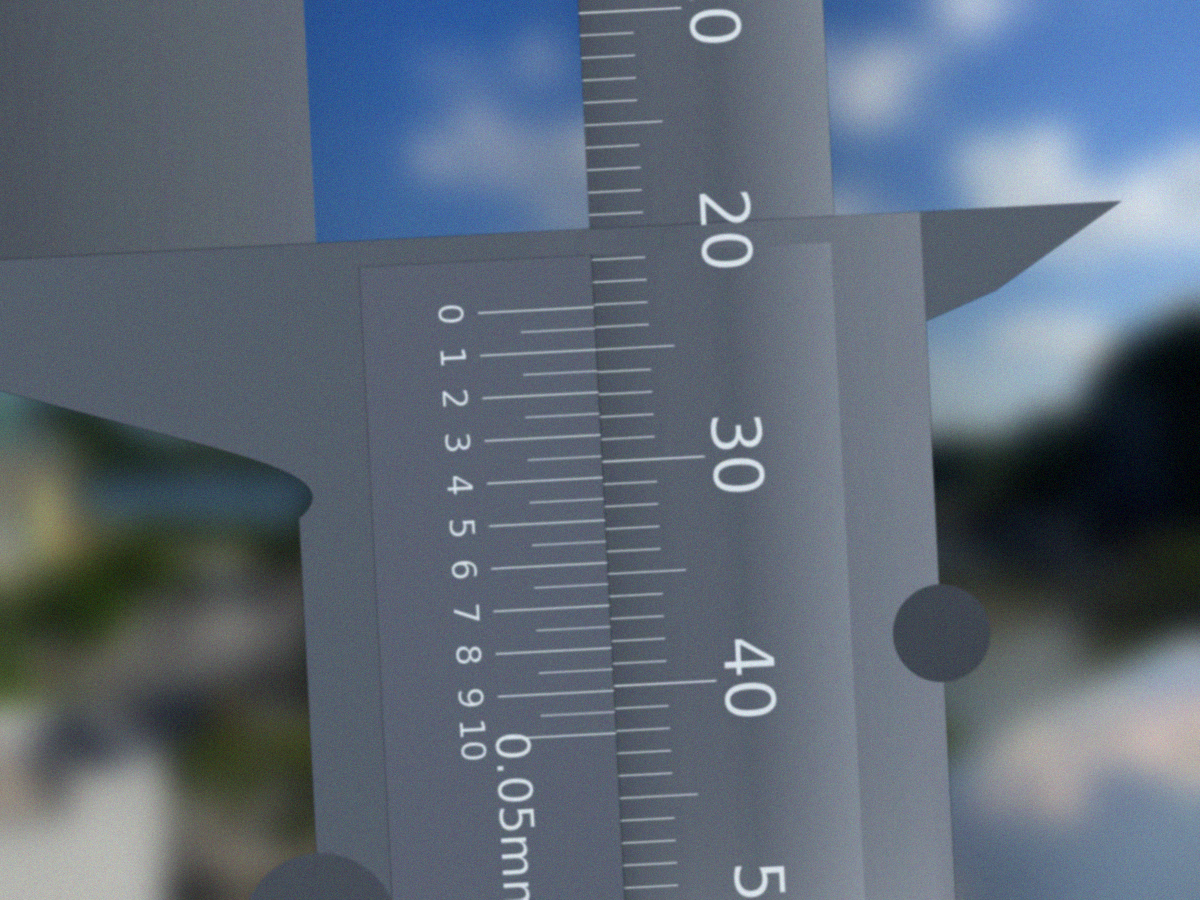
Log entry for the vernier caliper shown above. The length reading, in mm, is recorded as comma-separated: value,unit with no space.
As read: 23.1,mm
